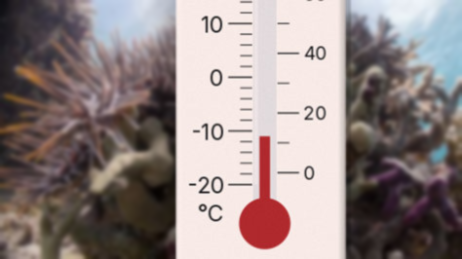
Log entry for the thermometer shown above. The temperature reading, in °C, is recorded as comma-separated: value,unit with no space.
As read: -11,°C
